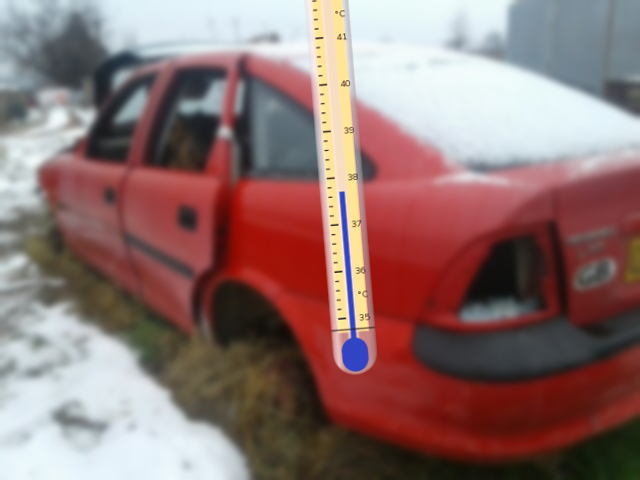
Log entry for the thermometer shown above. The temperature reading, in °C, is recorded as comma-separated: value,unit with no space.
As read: 37.7,°C
